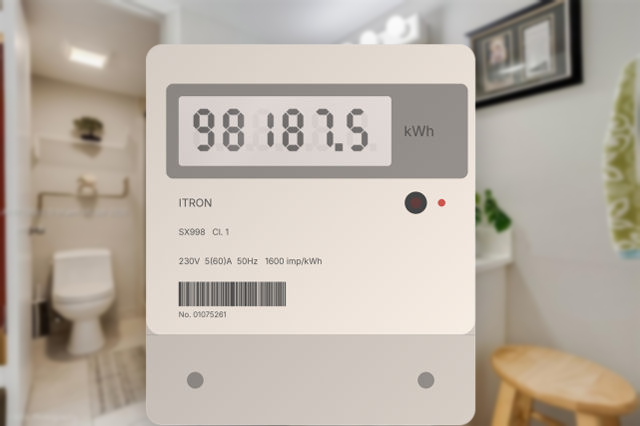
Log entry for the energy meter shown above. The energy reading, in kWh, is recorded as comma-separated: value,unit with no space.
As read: 98187.5,kWh
